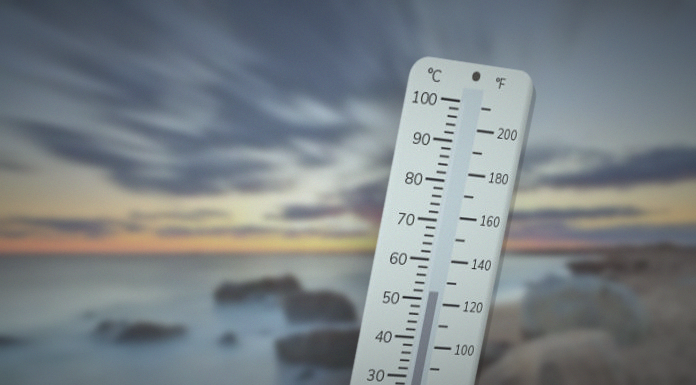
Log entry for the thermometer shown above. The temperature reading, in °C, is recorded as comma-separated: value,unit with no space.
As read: 52,°C
